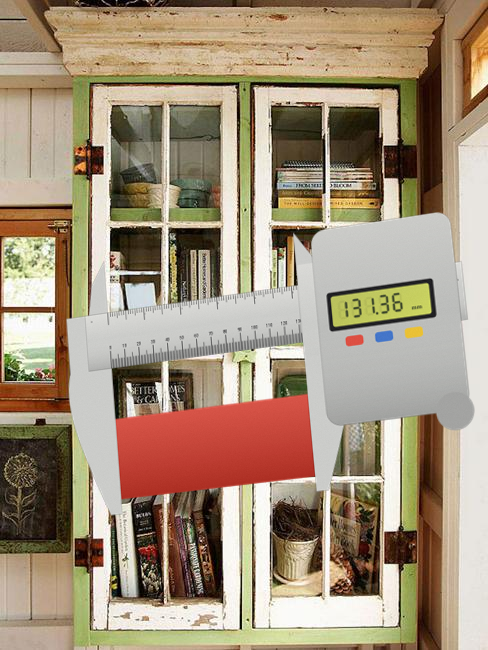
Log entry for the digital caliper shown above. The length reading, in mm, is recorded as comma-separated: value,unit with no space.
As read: 131.36,mm
